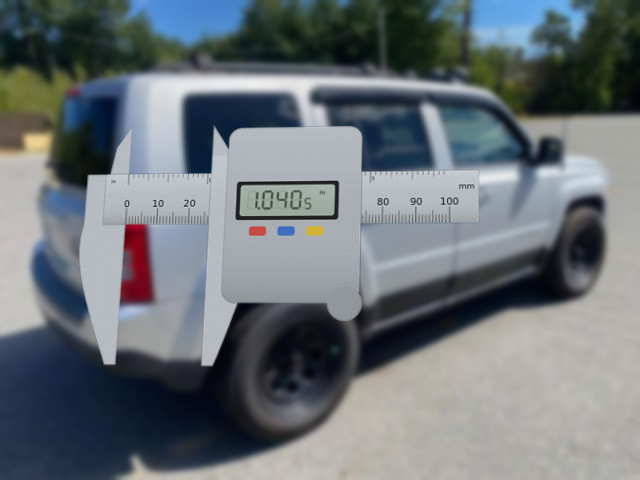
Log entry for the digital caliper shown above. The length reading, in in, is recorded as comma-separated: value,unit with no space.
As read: 1.0405,in
